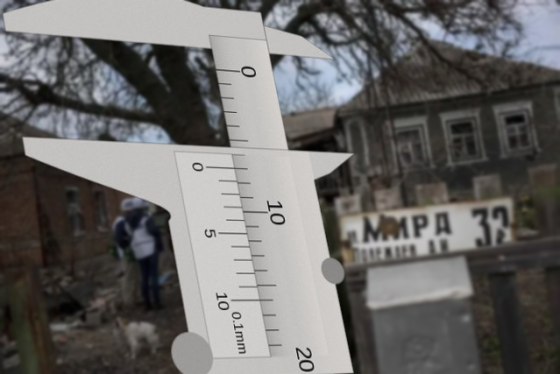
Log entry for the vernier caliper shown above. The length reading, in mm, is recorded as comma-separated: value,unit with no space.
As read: 7.0,mm
